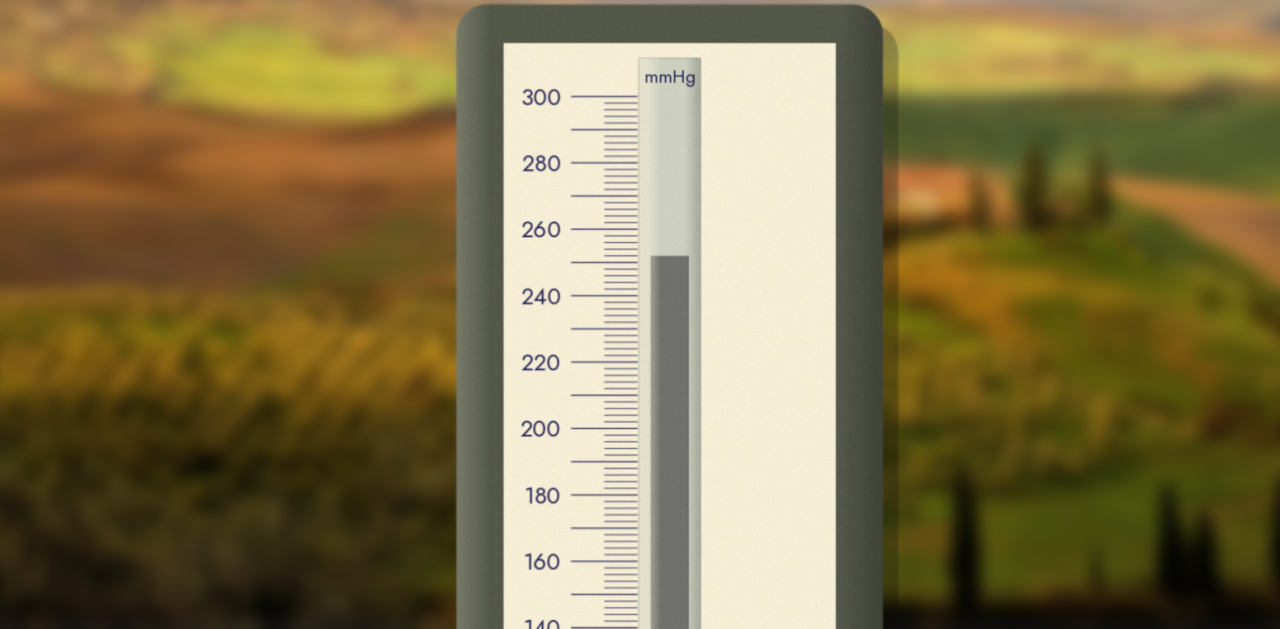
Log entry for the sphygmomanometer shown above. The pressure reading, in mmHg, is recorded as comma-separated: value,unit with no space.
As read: 252,mmHg
